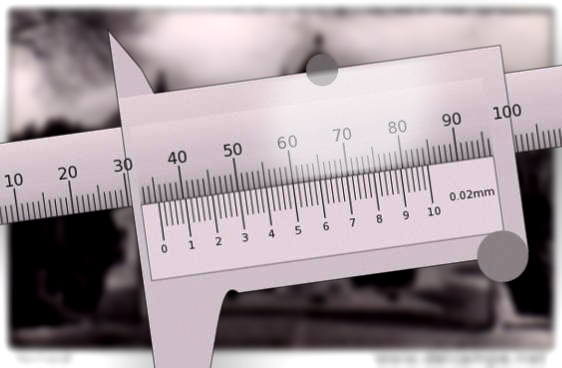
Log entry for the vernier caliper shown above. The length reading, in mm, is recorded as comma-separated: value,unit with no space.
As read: 35.5,mm
